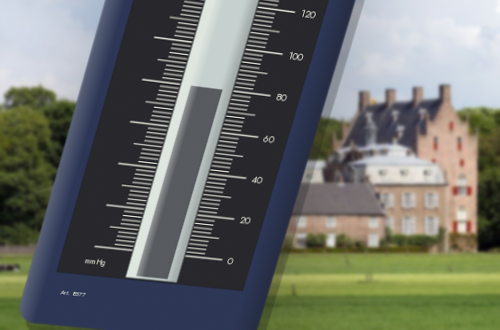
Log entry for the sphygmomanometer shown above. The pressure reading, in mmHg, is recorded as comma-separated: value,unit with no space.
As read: 80,mmHg
